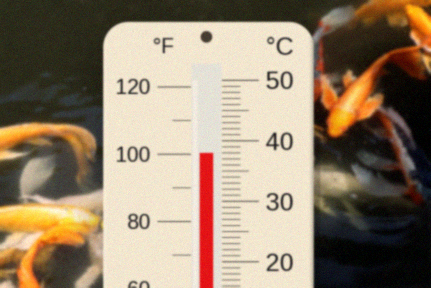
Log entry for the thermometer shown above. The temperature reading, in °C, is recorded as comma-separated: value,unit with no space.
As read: 38,°C
